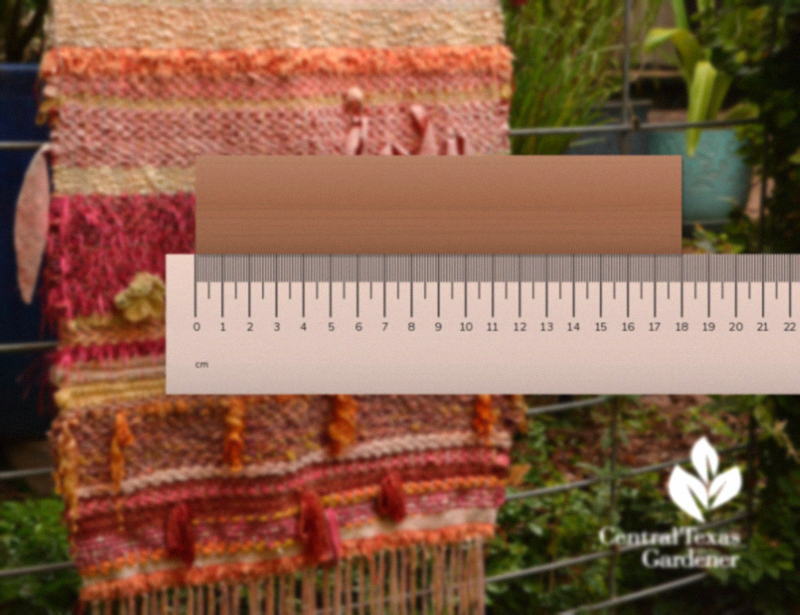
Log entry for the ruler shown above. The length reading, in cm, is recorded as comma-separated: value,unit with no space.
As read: 18,cm
